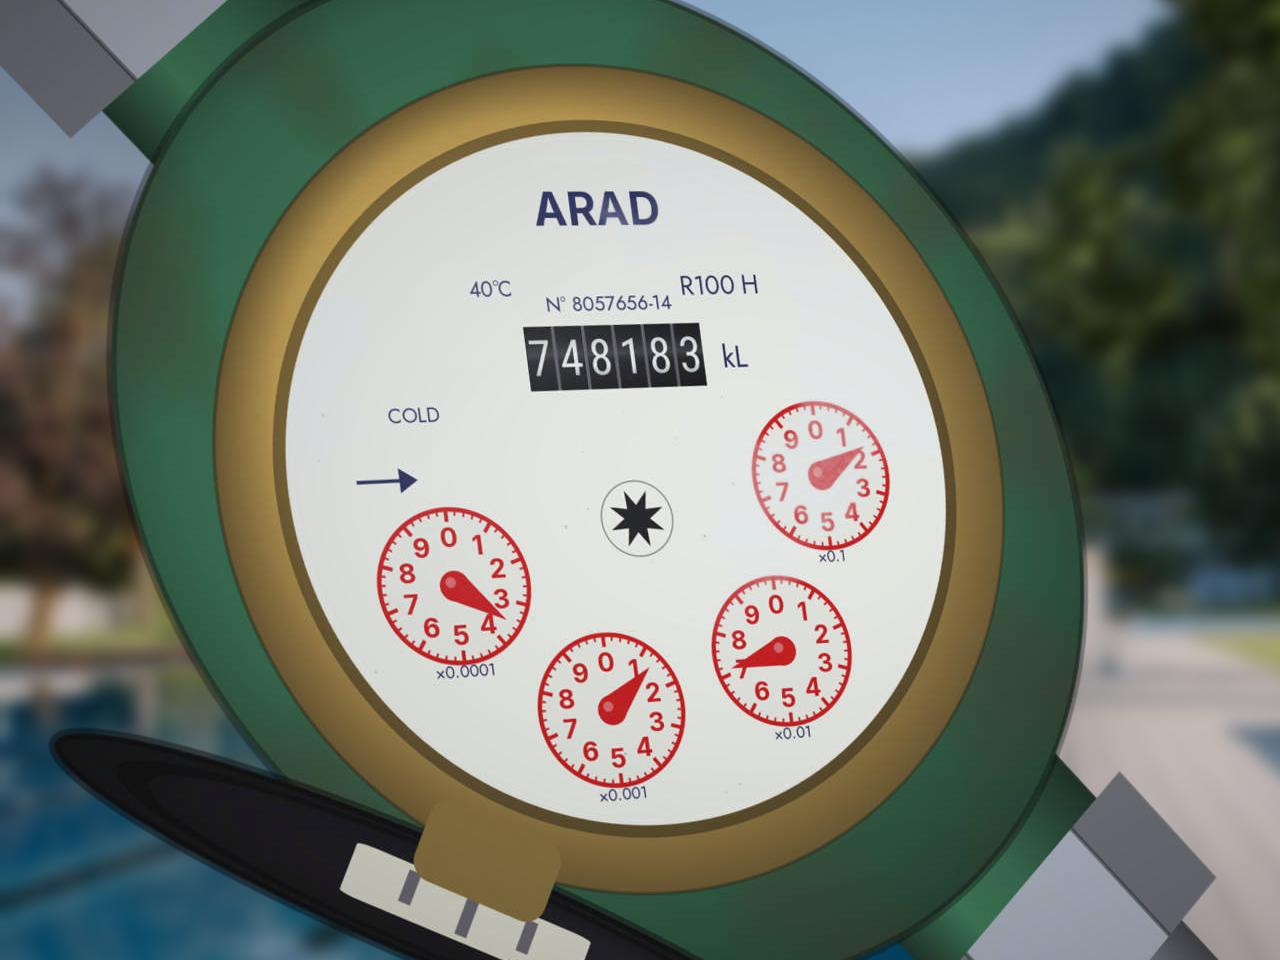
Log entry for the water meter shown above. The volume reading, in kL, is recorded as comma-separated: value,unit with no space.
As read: 748183.1713,kL
